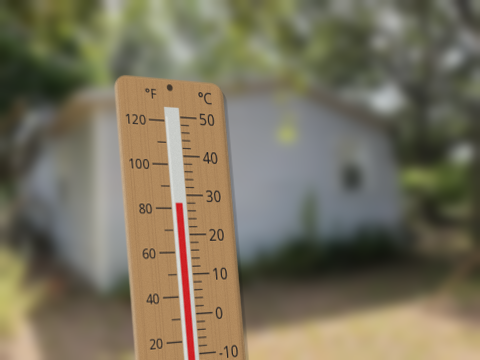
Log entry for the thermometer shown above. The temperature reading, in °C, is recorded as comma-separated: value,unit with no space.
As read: 28,°C
